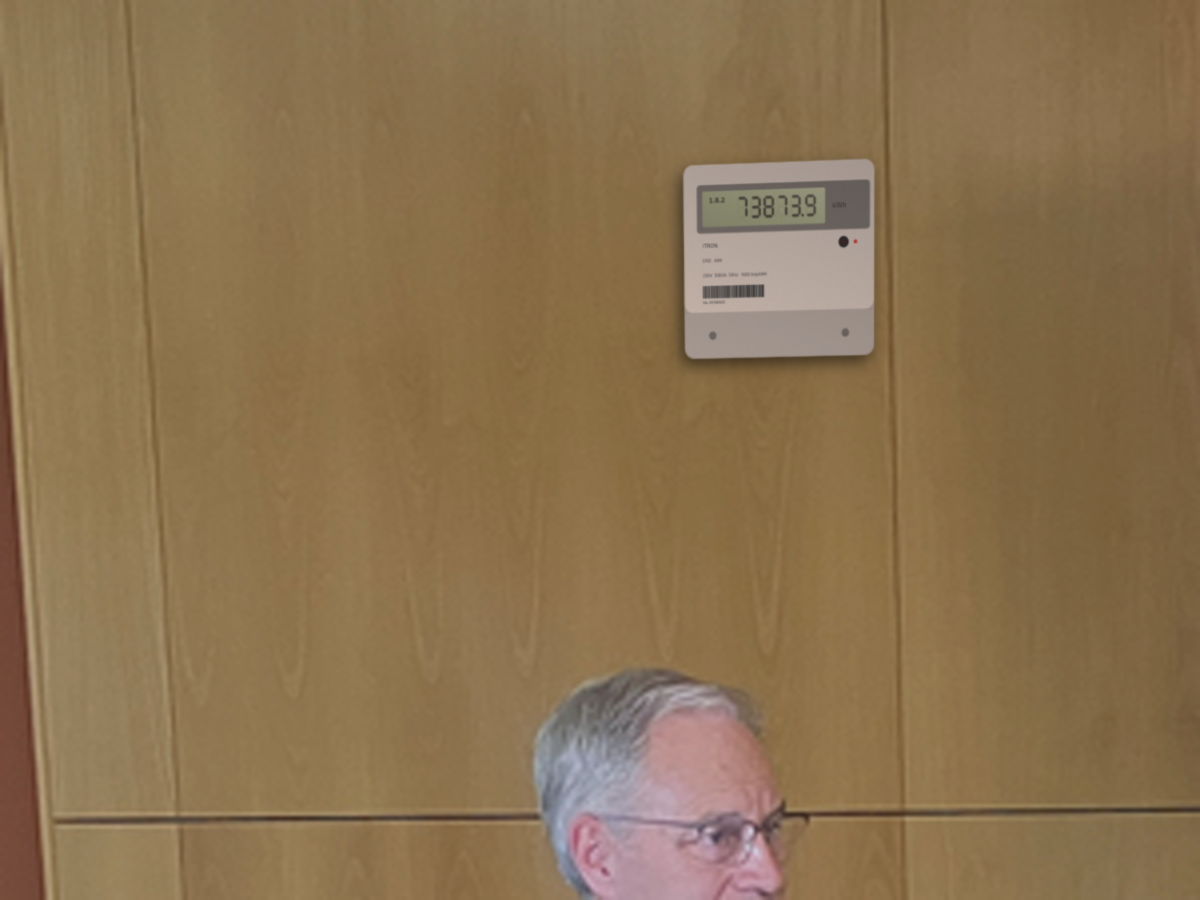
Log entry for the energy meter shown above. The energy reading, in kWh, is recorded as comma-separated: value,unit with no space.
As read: 73873.9,kWh
